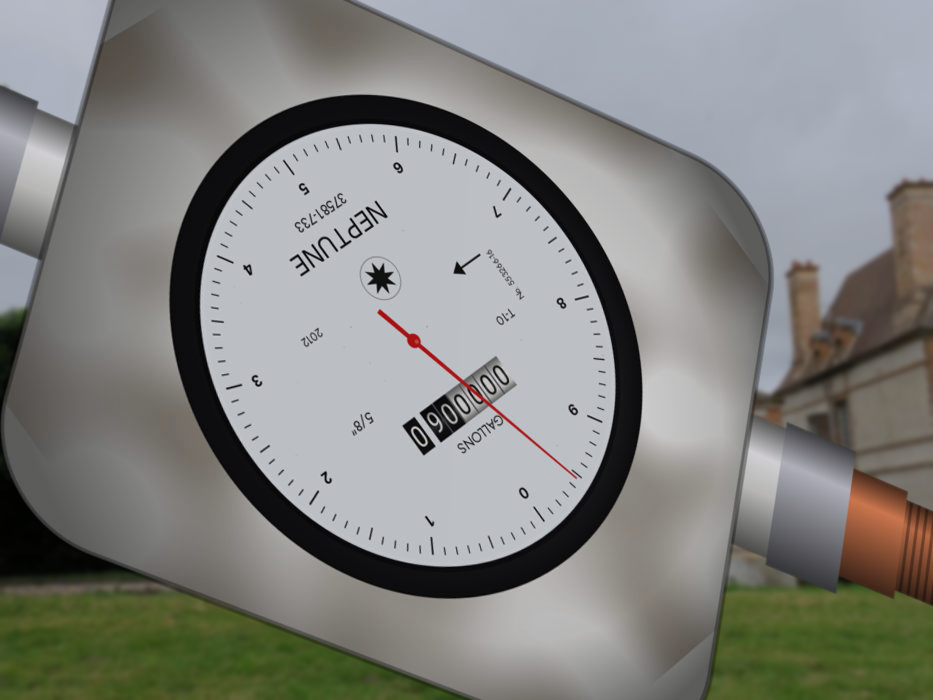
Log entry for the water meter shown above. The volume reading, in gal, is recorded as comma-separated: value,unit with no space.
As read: 59.5,gal
